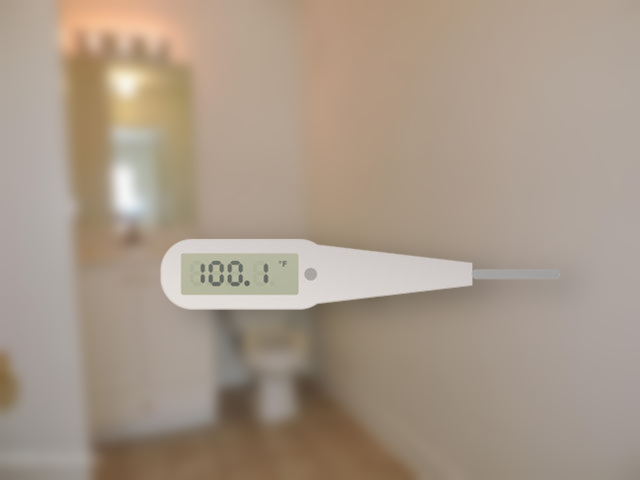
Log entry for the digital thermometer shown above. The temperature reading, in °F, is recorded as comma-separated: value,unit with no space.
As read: 100.1,°F
